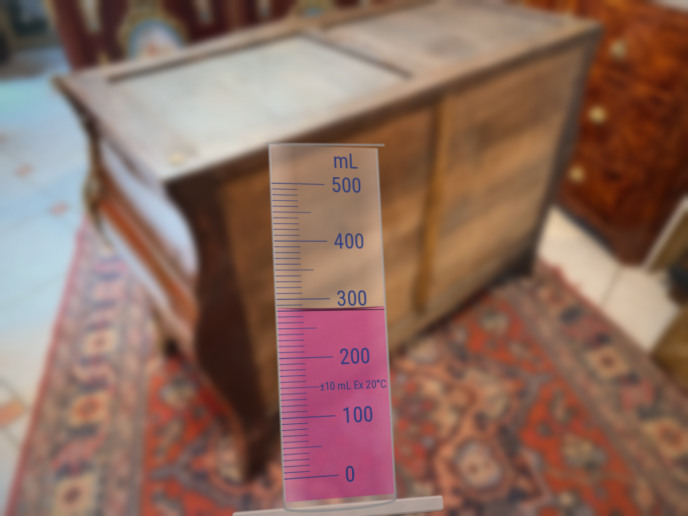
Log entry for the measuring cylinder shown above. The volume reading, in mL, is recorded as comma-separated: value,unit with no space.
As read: 280,mL
